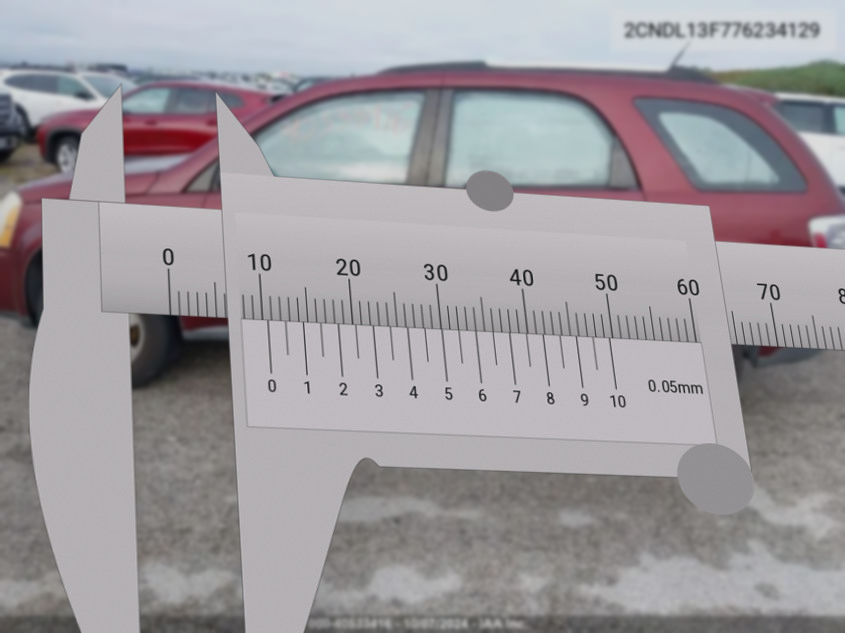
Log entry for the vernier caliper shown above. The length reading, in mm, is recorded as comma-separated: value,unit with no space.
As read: 10.6,mm
